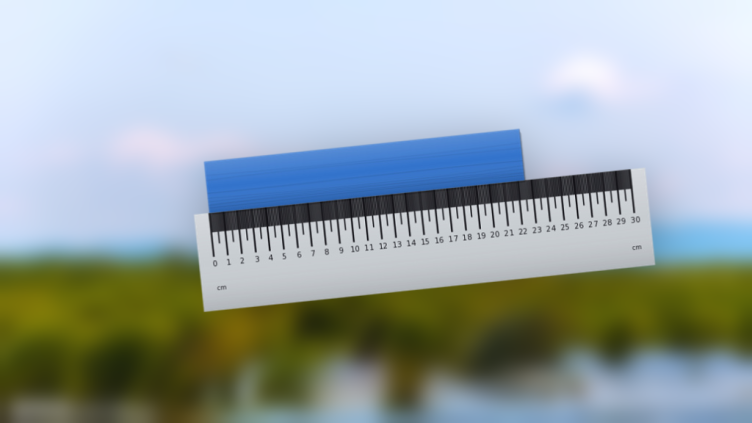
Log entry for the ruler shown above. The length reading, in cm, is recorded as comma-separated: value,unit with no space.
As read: 22.5,cm
